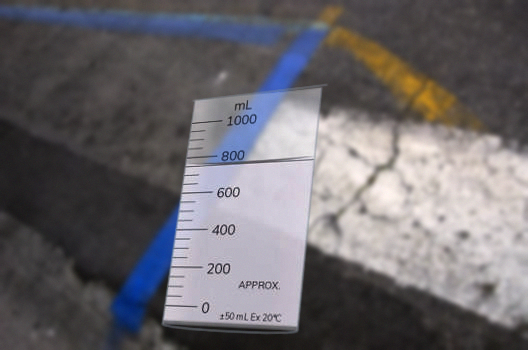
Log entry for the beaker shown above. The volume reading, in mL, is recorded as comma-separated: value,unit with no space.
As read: 750,mL
